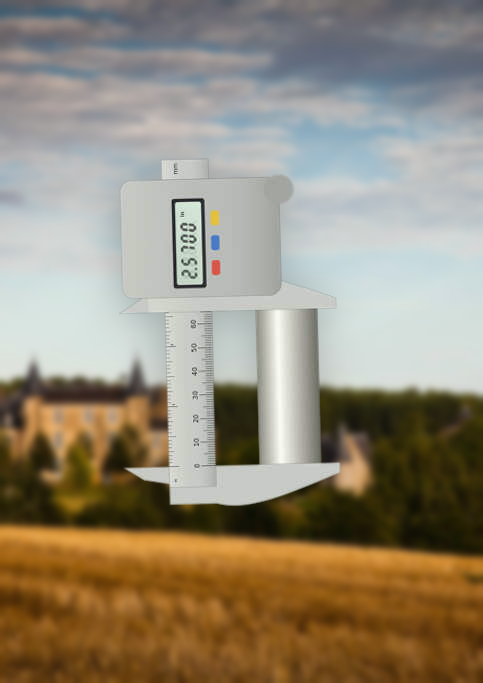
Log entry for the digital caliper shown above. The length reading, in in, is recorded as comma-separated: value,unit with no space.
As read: 2.5700,in
